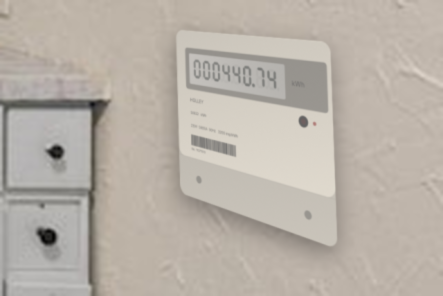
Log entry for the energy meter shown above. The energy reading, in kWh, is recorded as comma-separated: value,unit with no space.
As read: 440.74,kWh
